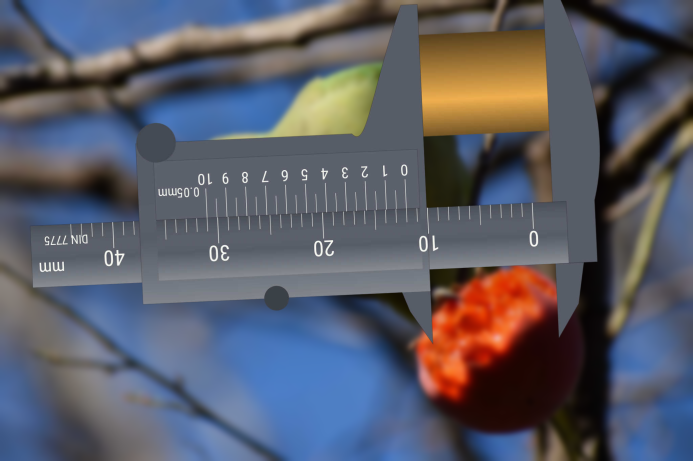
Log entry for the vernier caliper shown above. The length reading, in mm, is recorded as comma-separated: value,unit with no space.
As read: 12.0,mm
